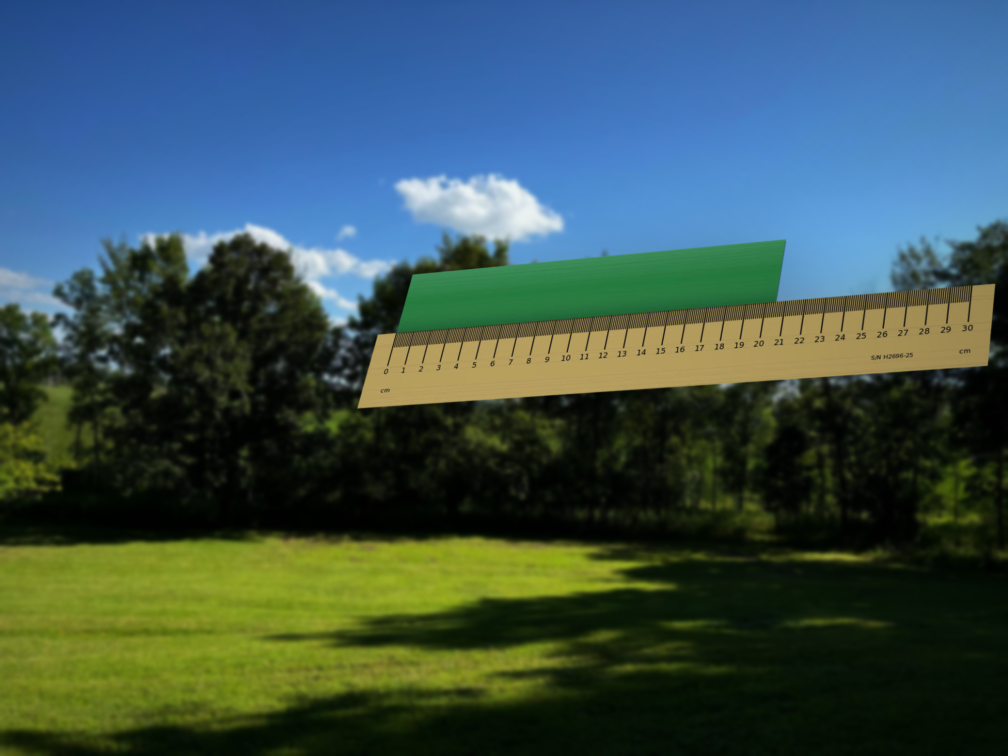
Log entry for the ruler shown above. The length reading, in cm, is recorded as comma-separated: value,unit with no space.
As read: 20.5,cm
